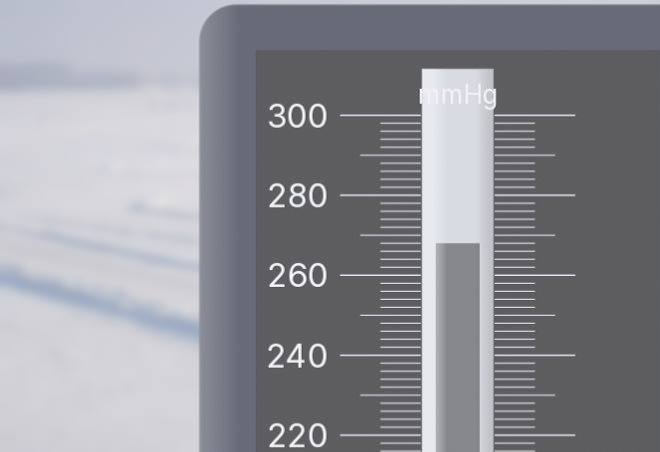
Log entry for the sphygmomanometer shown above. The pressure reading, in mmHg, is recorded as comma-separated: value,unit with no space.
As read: 268,mmHg
